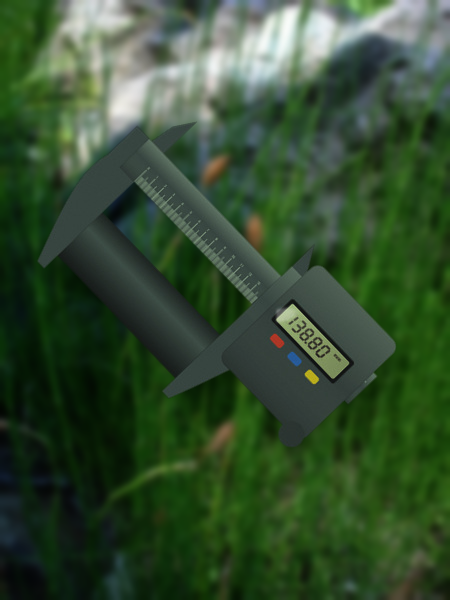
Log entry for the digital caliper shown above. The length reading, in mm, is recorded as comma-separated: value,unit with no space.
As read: 138.80,mm
